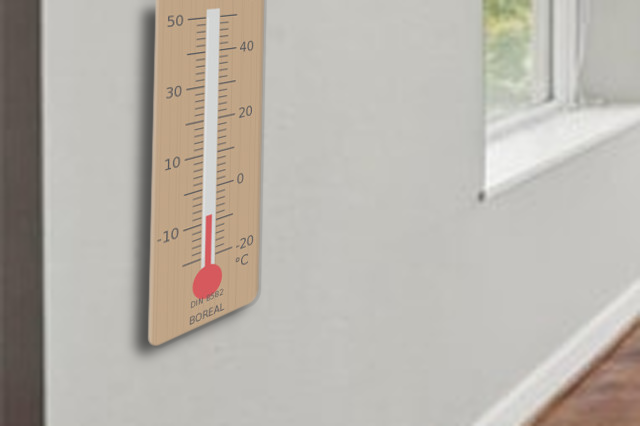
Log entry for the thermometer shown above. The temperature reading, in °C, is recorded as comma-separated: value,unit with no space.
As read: -8,°C
